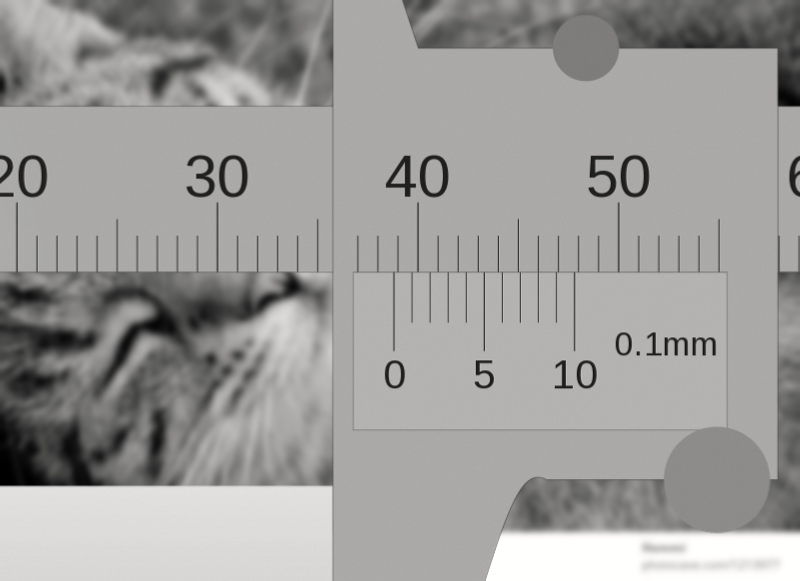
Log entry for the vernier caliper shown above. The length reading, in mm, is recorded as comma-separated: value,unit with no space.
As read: 38.8,mm
